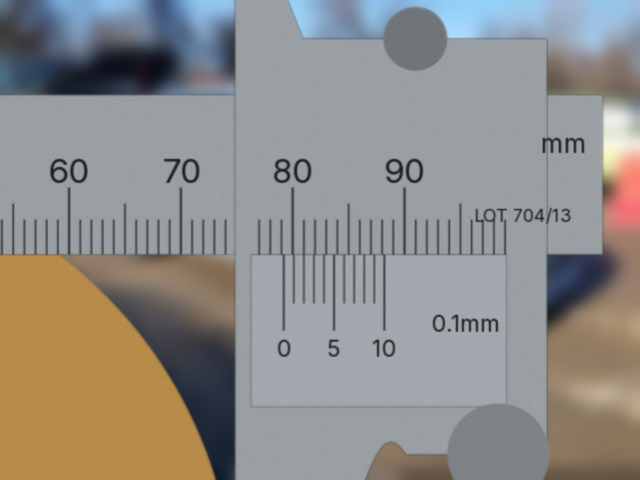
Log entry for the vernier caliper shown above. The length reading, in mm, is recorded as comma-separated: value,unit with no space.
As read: 79.2,mm
